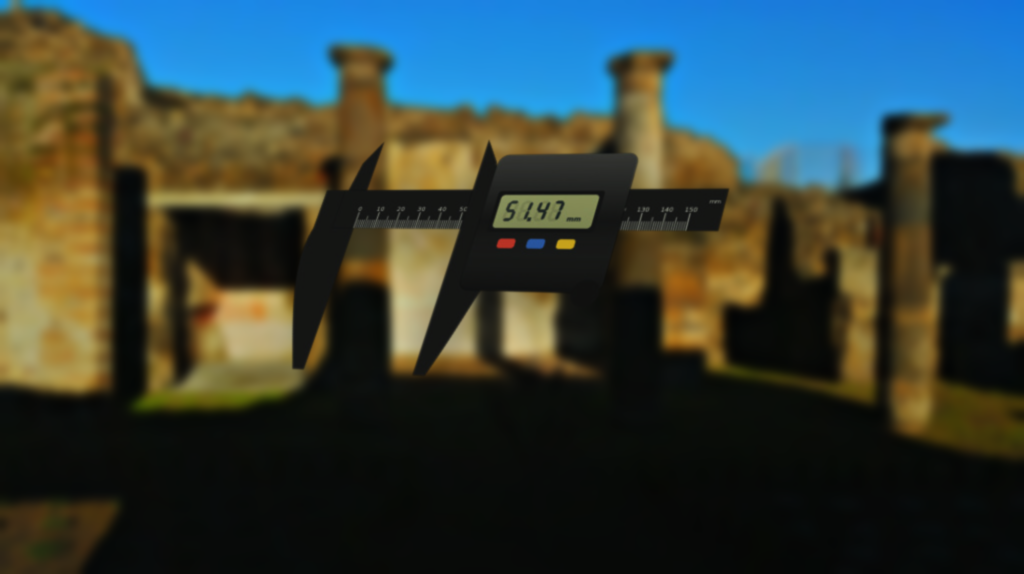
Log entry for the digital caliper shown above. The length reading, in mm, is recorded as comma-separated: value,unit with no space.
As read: 51.47,mm
